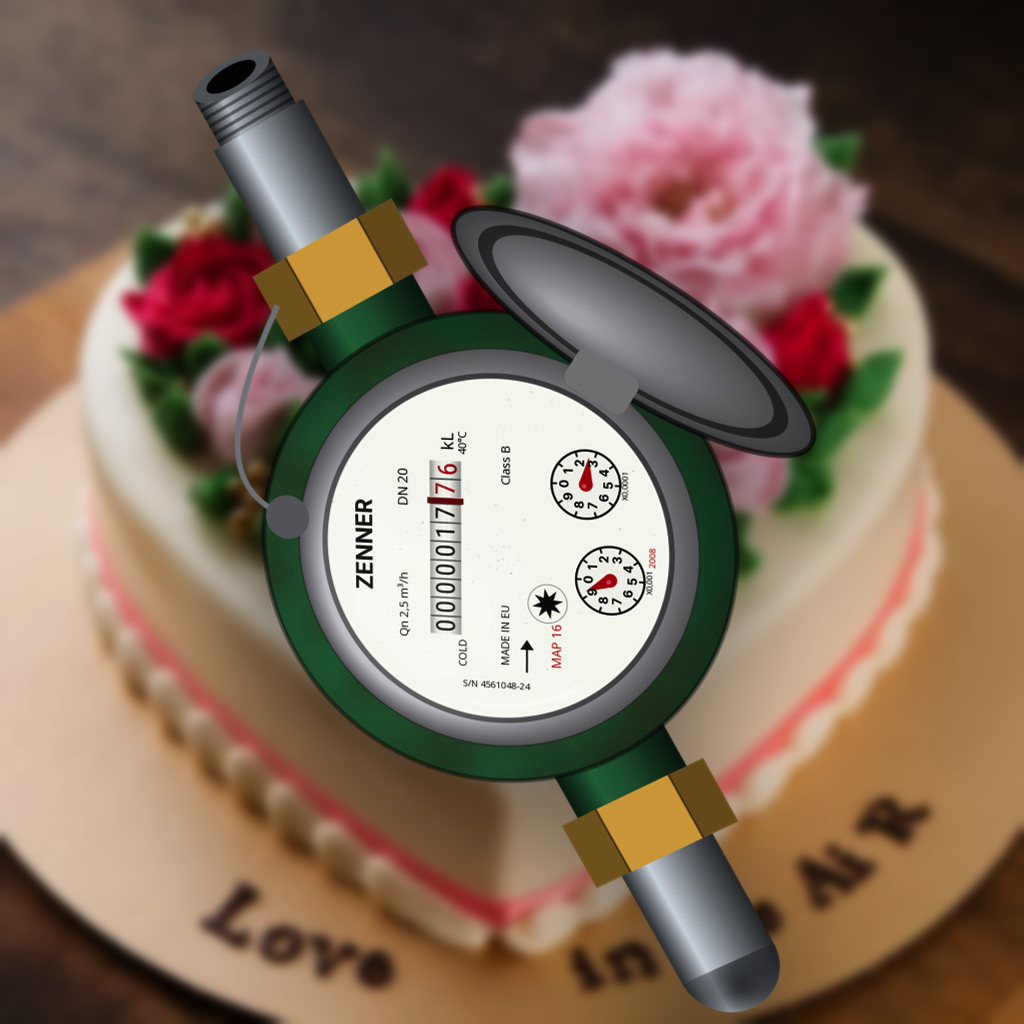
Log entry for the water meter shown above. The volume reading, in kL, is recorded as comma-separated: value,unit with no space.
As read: 17.7592,kL
